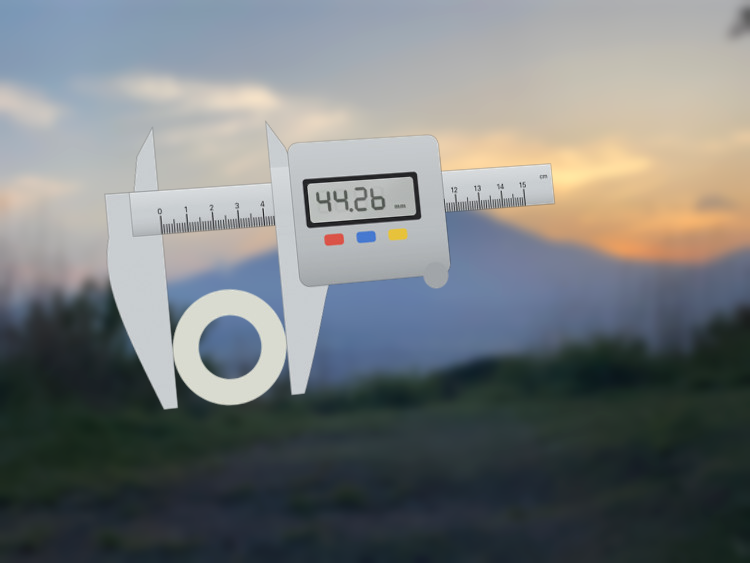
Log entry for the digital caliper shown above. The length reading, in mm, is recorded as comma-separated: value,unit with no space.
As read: 44.26,mm
